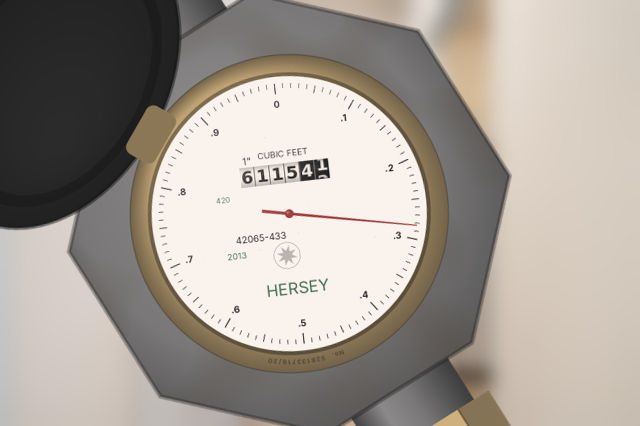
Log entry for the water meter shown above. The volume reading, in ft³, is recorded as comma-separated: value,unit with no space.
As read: 611541.28,ft³
